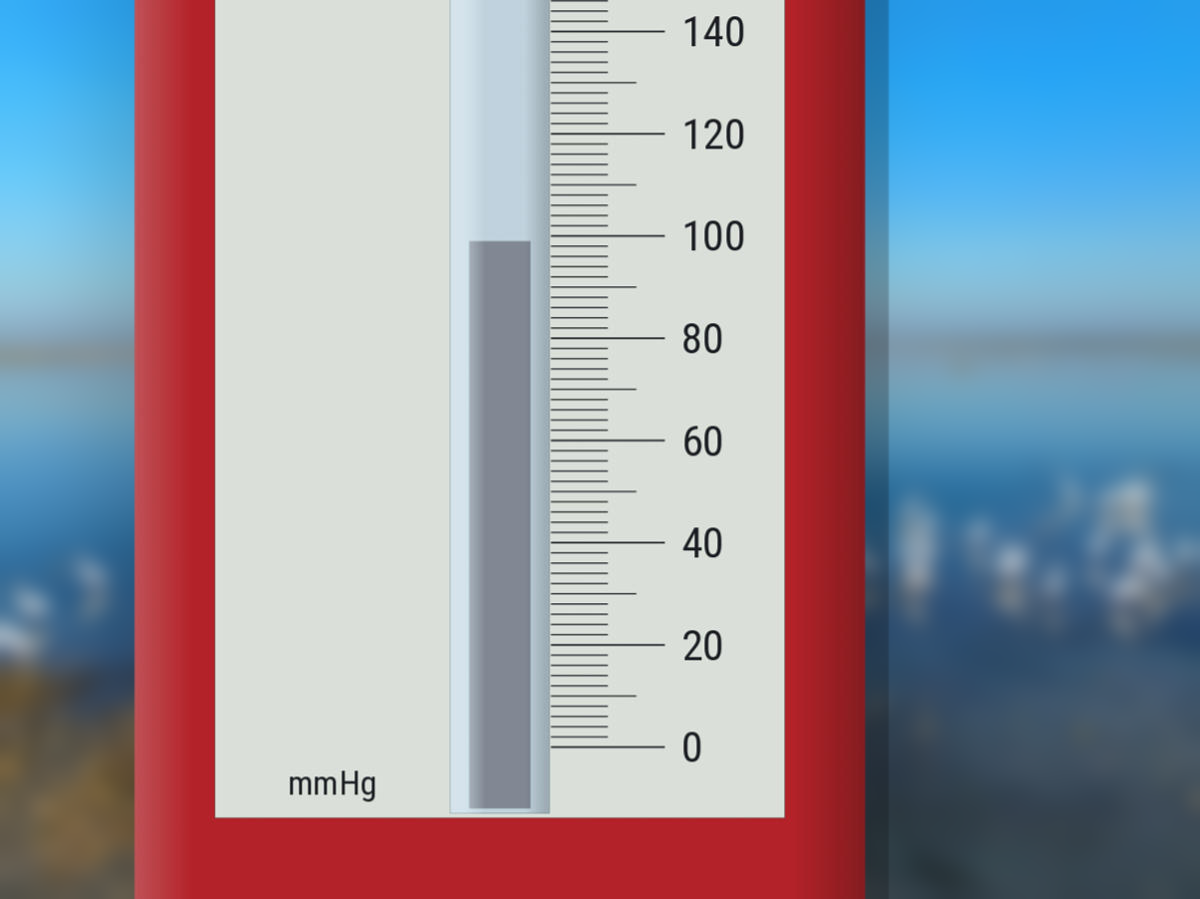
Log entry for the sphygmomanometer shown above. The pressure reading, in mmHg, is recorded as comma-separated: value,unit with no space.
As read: 99,mmHg
